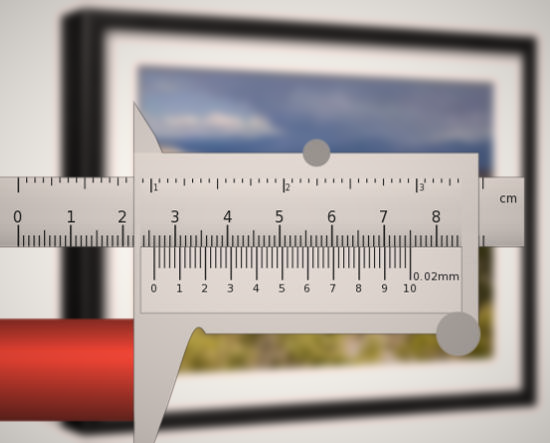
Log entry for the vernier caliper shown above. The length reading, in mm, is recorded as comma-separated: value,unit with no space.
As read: 26.0,mm
